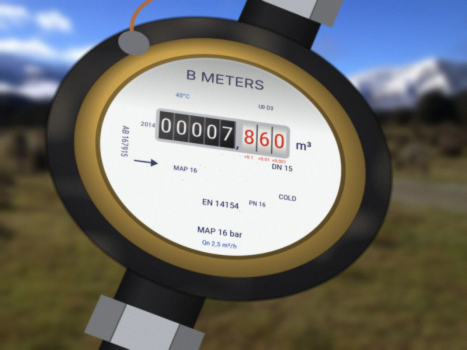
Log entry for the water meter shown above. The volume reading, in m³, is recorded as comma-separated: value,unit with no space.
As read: 7.860,m³
